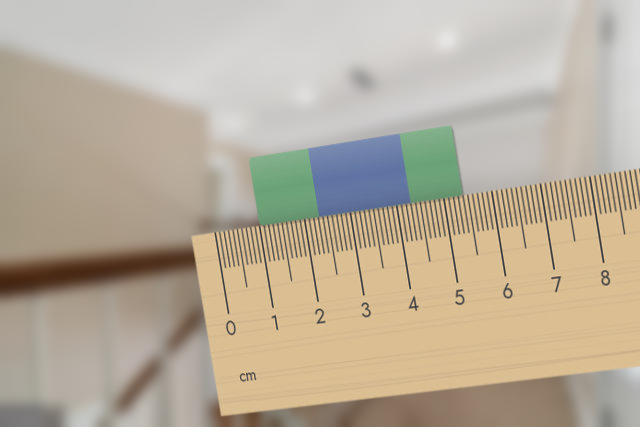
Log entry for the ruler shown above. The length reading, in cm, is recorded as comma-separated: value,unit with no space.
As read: 4.4,cm
